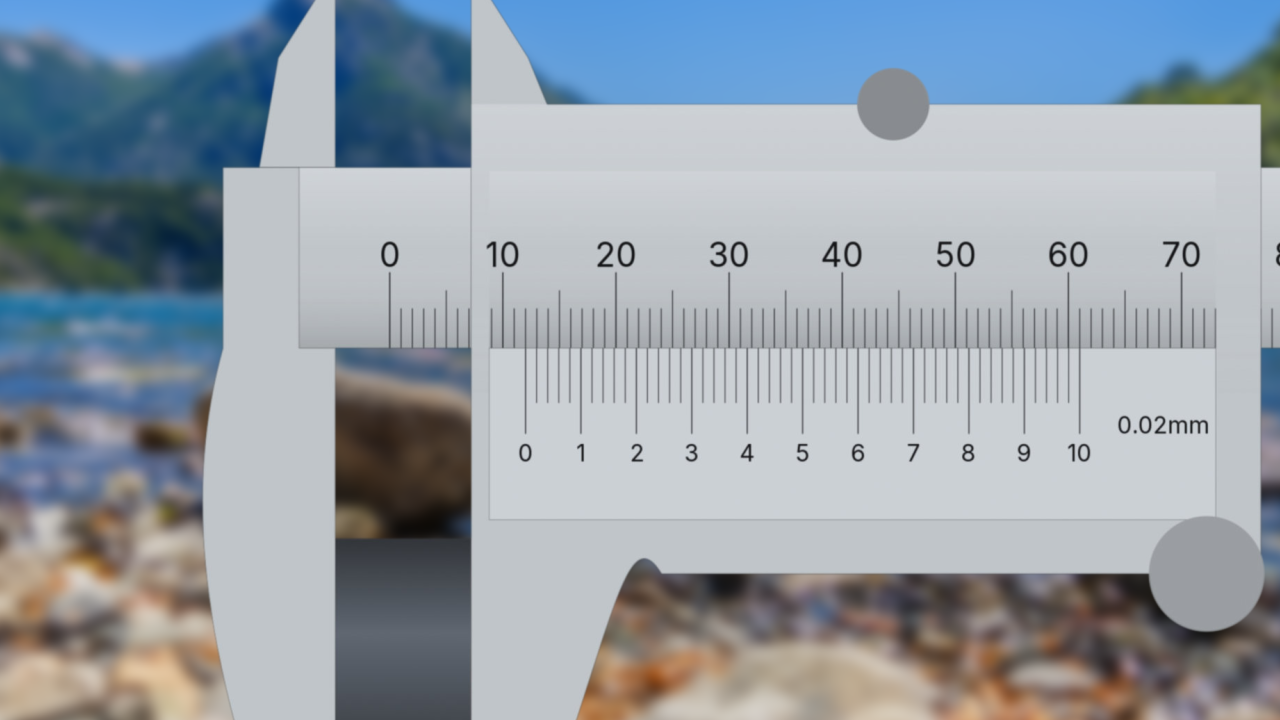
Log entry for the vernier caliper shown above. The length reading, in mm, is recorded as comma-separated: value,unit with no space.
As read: 12.0,mm
